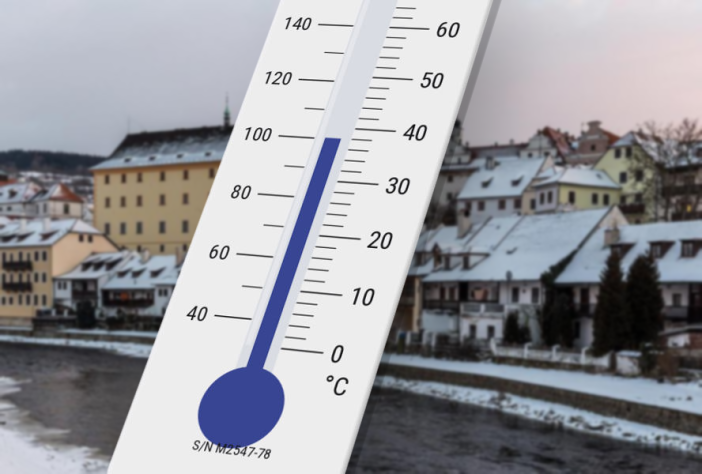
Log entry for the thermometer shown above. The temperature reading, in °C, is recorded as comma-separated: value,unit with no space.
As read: 38,°C
